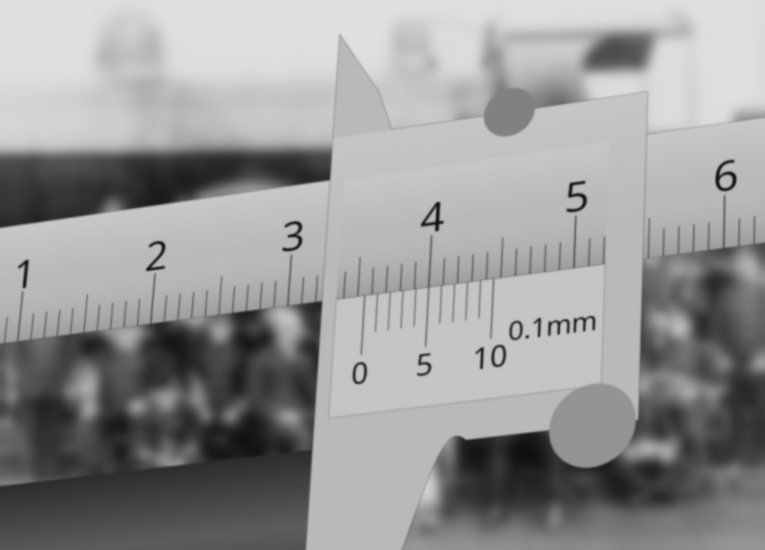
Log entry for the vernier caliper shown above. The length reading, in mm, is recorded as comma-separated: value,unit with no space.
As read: 35.5,mm
